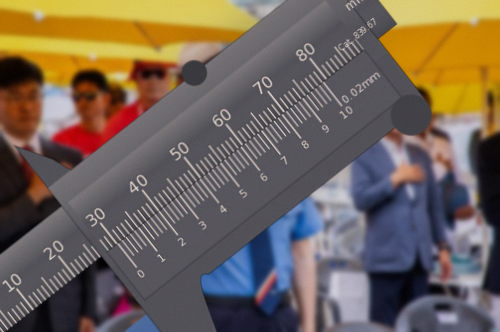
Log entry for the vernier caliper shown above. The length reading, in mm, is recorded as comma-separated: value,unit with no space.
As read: 30.2,mm
